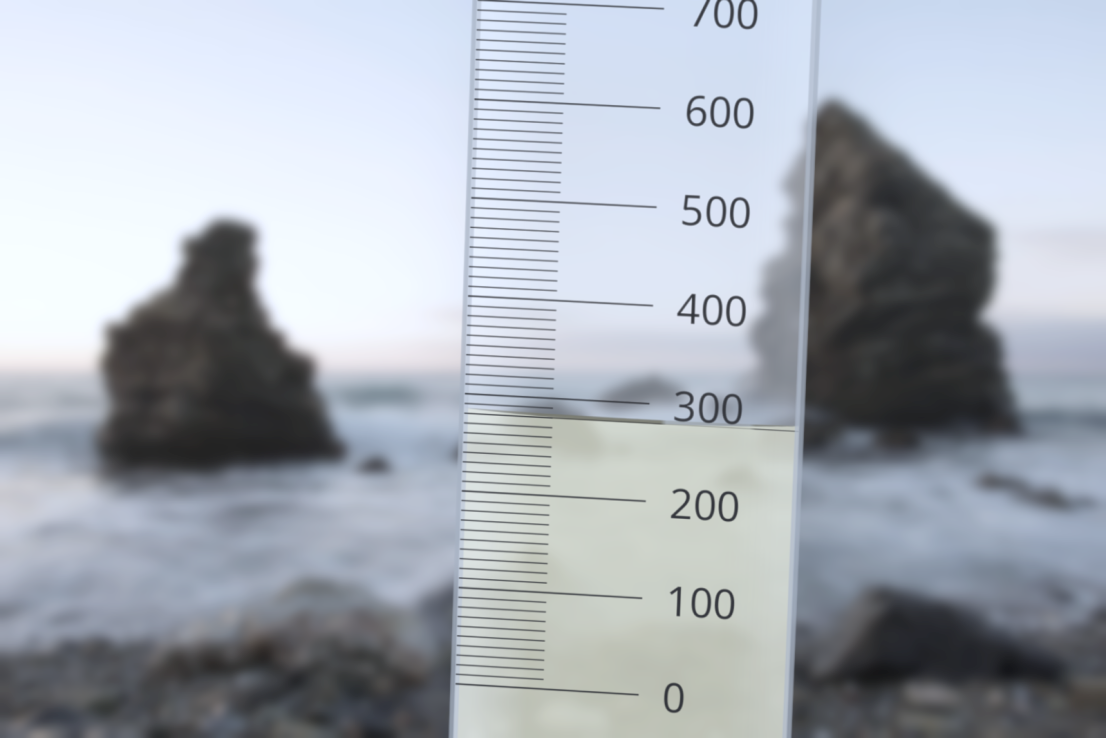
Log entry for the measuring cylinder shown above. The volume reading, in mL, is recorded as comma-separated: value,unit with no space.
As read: 280,mL
